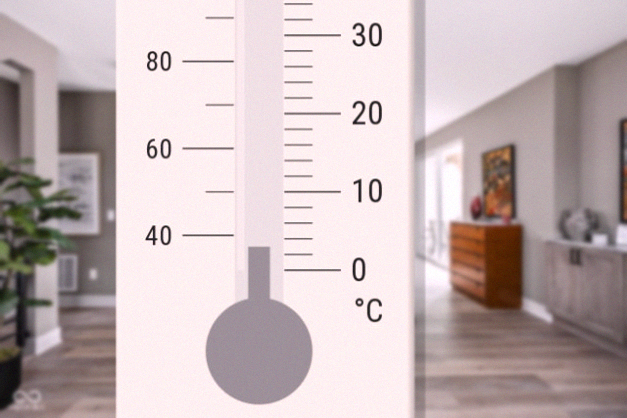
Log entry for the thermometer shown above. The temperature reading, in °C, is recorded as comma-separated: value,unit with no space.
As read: 3,°C
